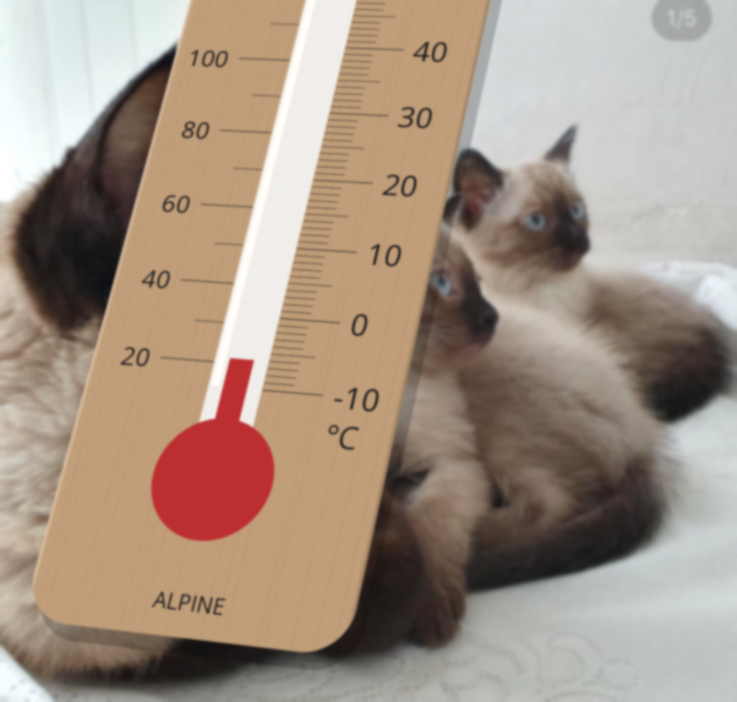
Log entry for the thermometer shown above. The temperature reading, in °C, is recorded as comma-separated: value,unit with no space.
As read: -6,°C
